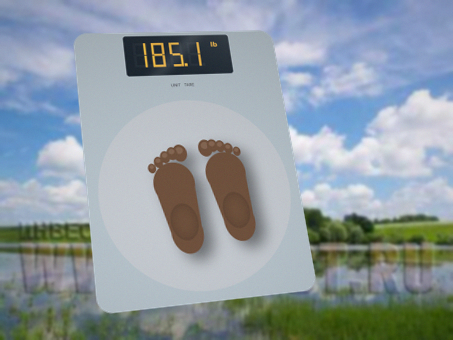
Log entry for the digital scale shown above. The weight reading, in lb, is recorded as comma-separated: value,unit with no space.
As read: 185.1,lb
